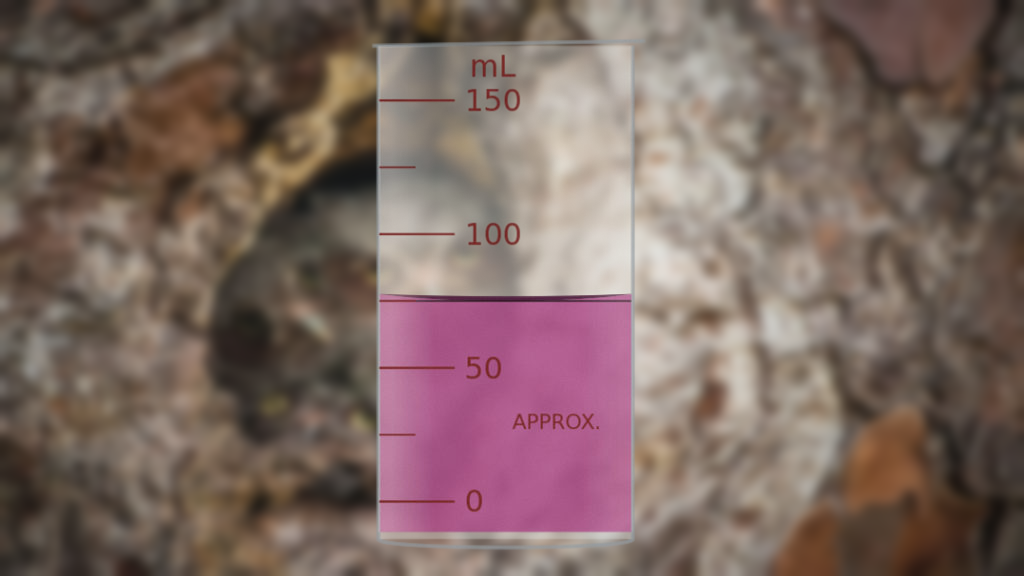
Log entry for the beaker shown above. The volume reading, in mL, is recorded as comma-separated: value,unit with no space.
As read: 75,mL
